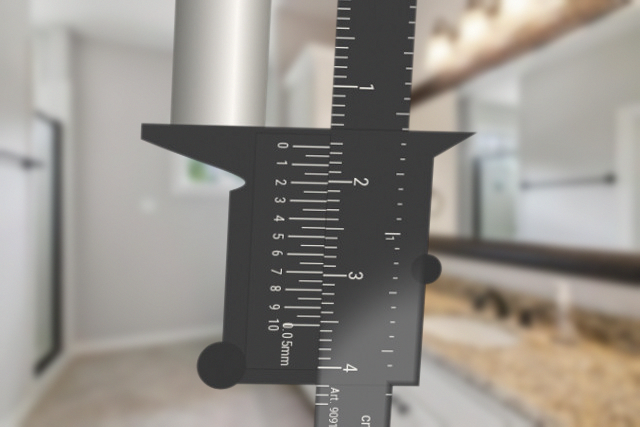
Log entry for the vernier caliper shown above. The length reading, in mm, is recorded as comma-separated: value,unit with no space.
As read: 16.4,mm
